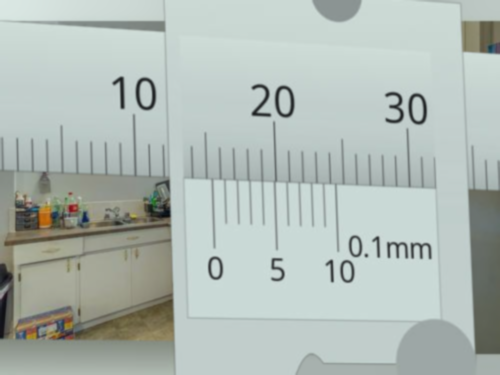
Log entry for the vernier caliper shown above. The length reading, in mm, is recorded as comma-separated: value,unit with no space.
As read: 15.4,mm
